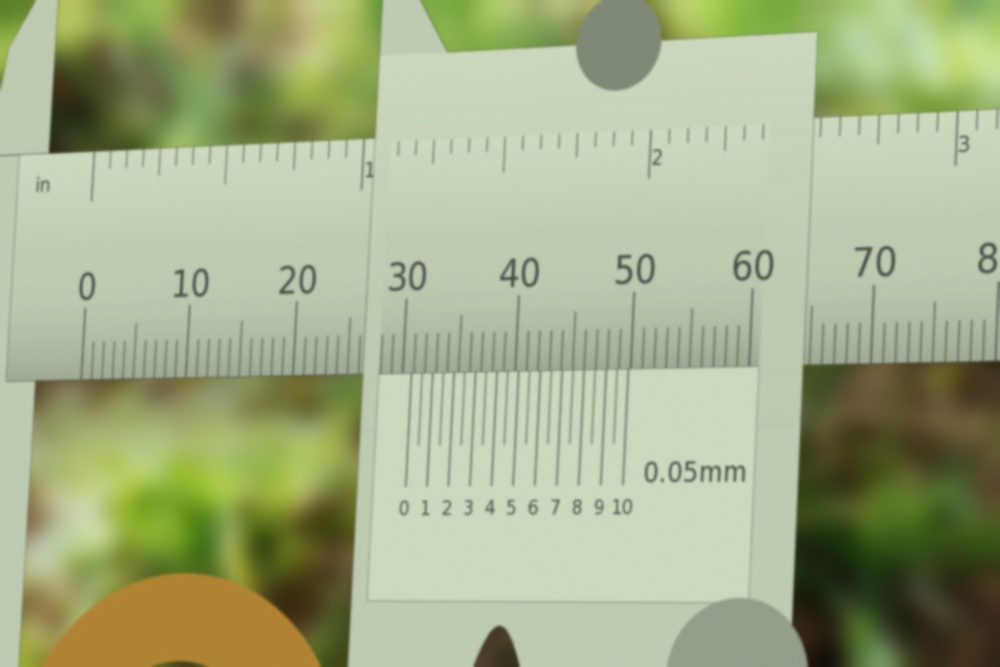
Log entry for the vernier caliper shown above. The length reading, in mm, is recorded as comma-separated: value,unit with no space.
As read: 30.8,mm
